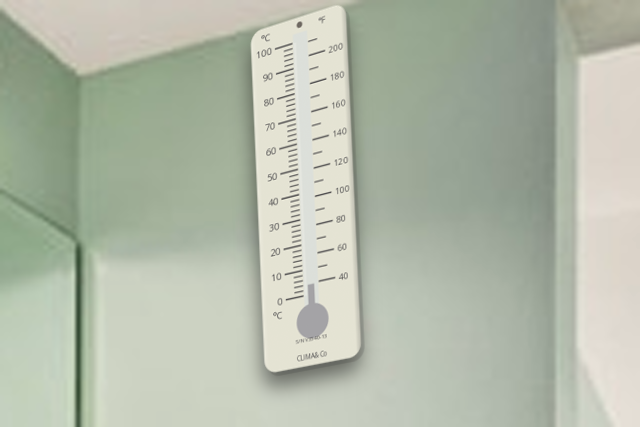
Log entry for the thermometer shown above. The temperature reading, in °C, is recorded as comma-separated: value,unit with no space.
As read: 4,°C
